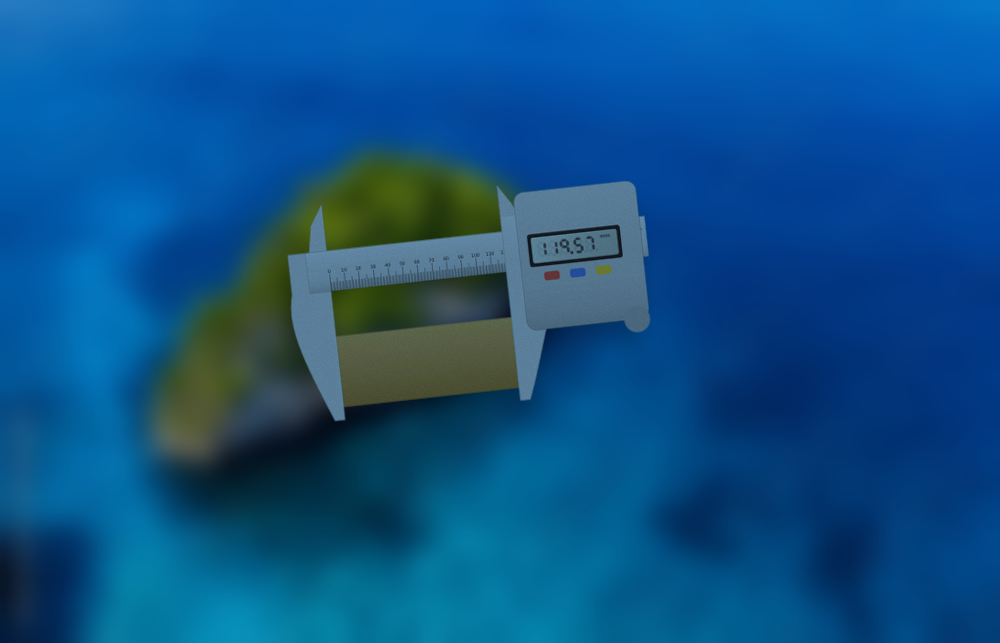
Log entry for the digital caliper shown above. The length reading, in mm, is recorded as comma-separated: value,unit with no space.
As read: 119.57,mm
